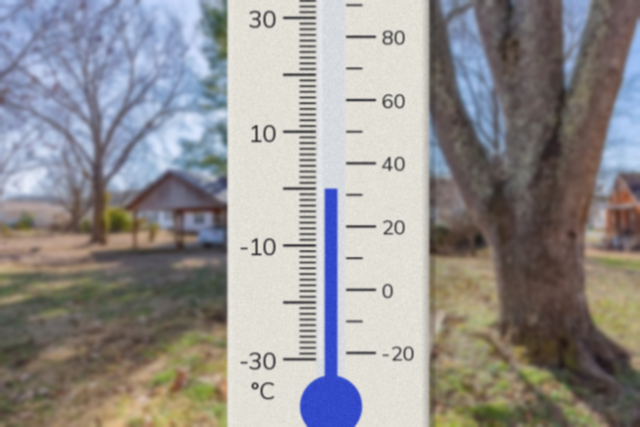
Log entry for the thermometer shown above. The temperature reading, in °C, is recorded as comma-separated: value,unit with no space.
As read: 0,°C
